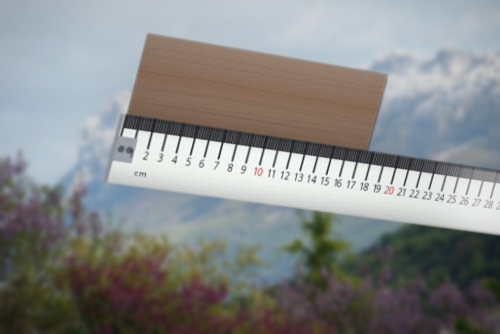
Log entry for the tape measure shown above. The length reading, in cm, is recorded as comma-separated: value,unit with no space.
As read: 17.5,cm
